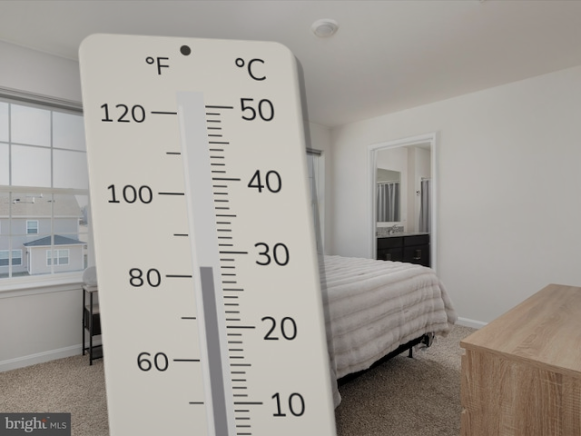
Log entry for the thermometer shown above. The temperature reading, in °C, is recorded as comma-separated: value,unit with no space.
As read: 28,°C
